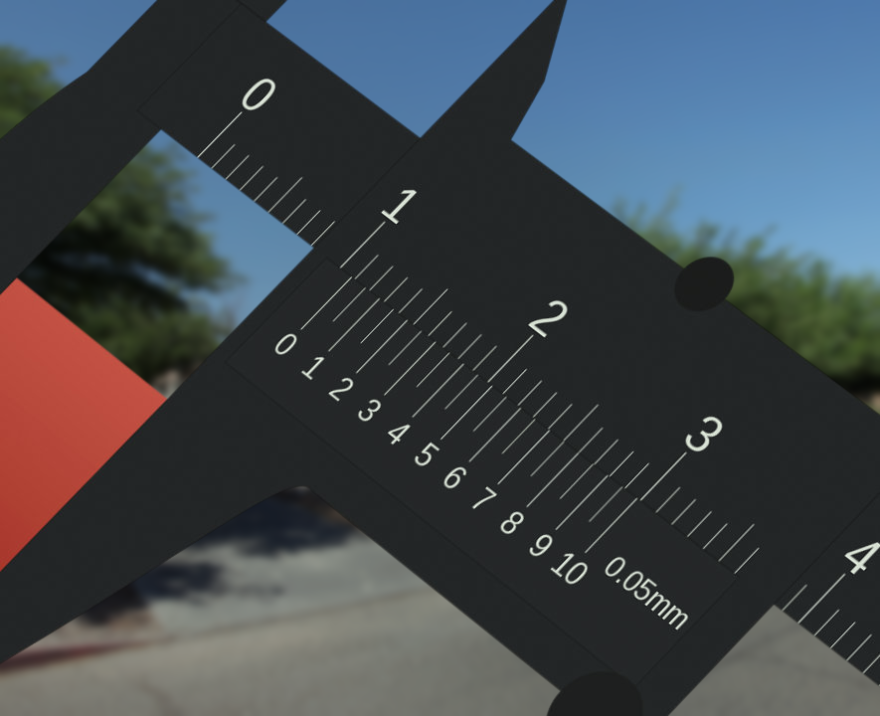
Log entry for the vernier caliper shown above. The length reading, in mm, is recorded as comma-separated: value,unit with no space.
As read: 10.8,mm
